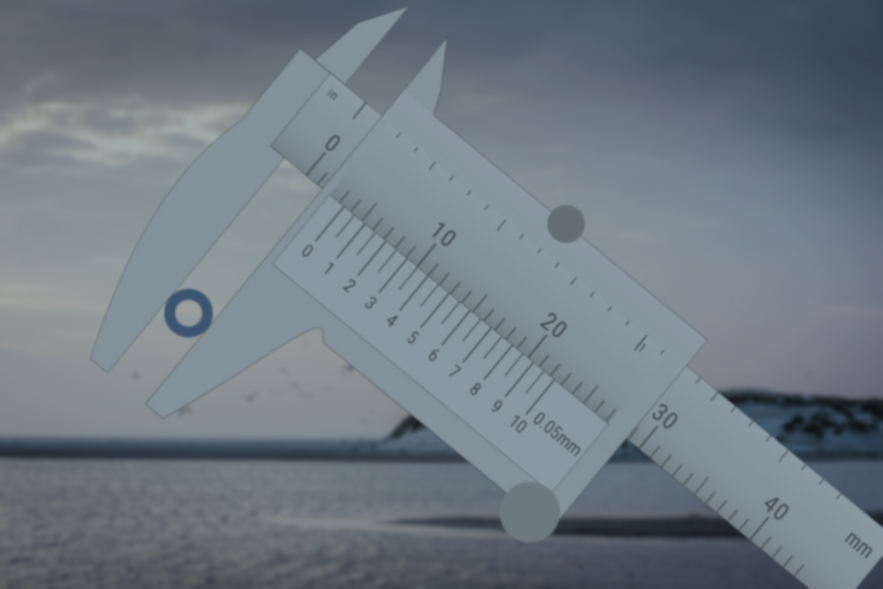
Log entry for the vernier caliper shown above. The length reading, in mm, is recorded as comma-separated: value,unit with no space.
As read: 3.4,mm
